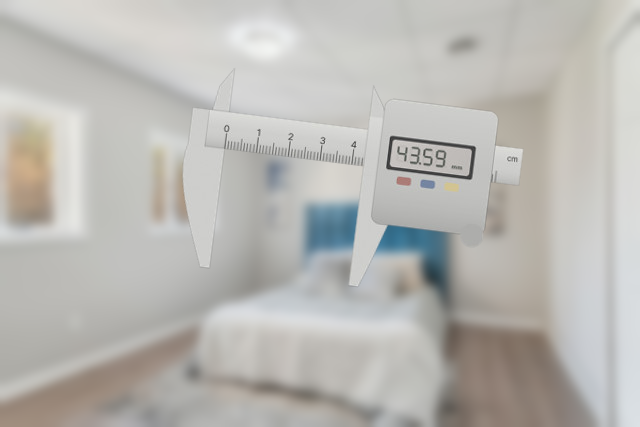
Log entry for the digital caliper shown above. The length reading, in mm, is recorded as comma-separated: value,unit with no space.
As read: 43.59,mm
